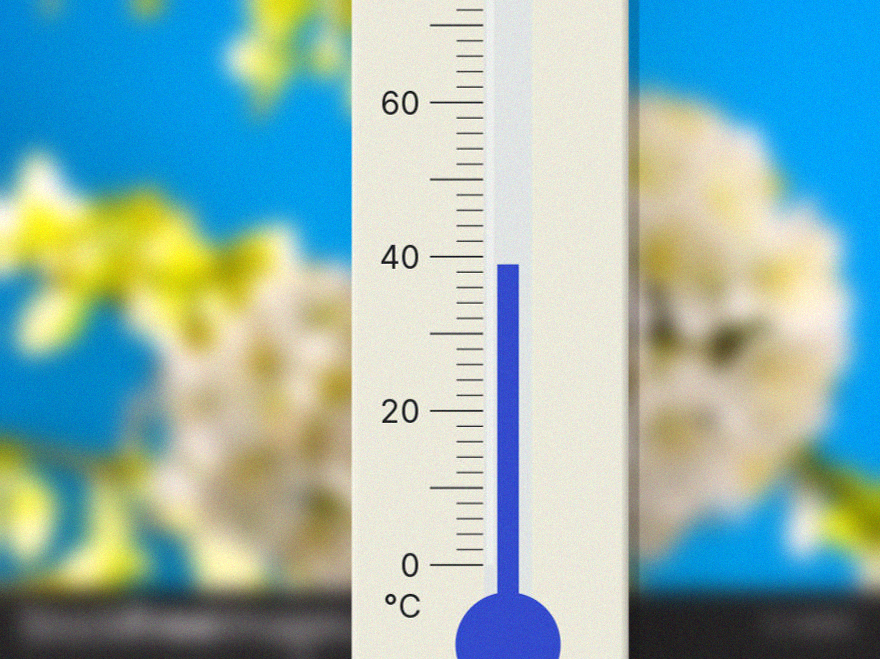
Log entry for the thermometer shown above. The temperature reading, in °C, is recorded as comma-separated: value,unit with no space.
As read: 39,°C
